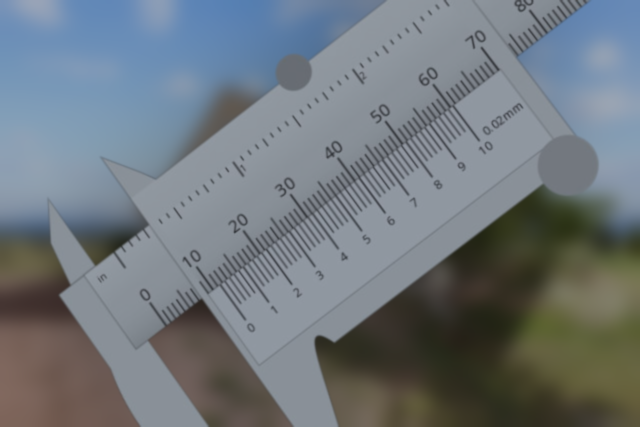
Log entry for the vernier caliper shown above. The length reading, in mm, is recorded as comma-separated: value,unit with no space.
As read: 11.5,mm
